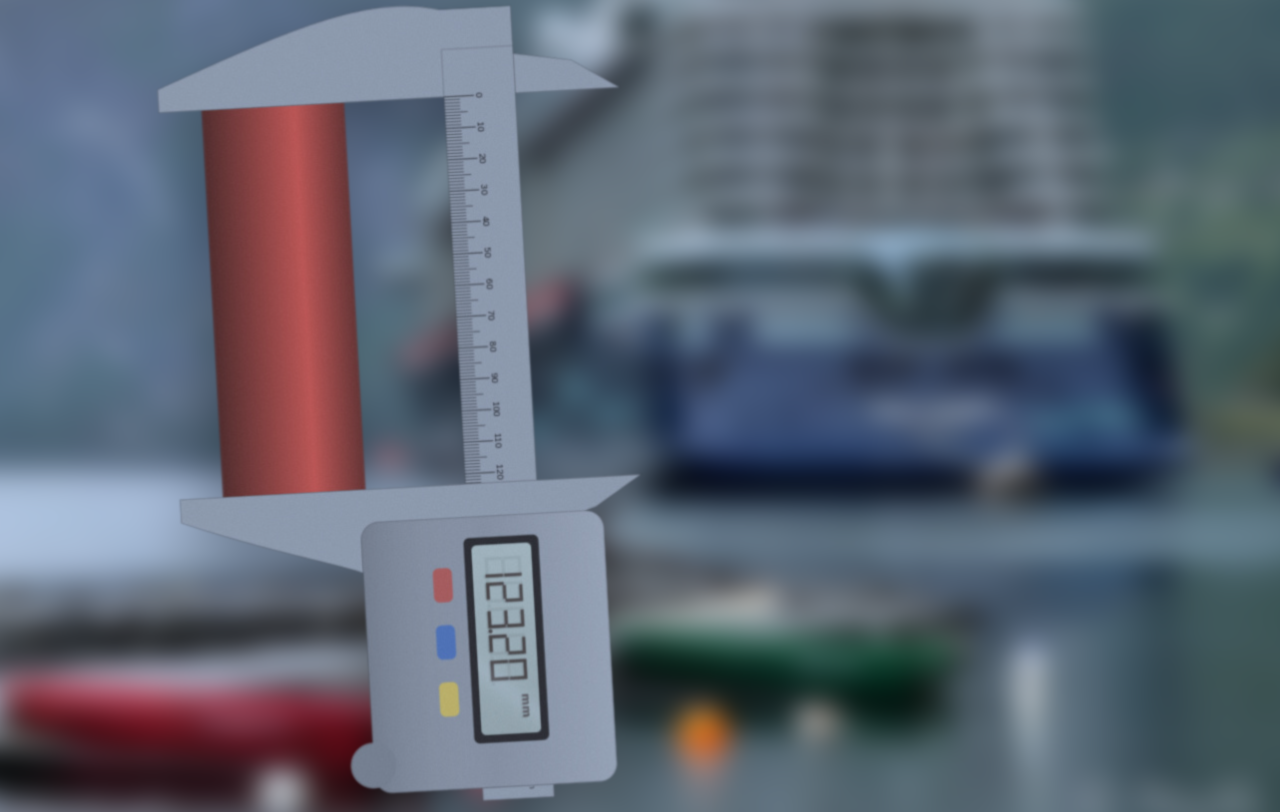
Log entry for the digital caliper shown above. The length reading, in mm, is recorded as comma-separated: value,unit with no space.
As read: 123.20,mm
